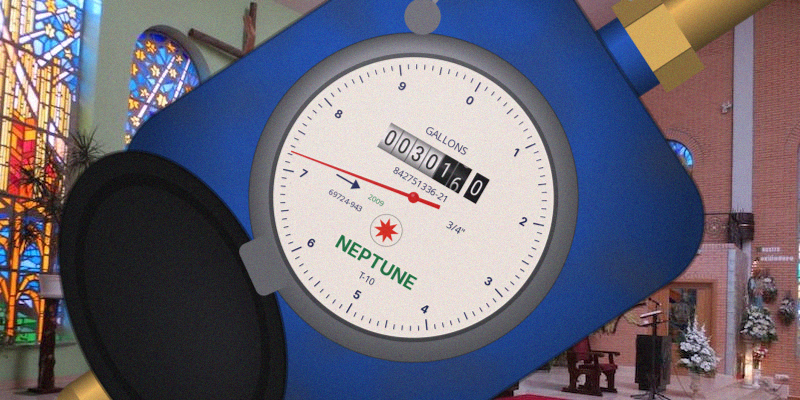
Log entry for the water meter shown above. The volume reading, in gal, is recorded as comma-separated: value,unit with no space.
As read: 30157.2,gal
